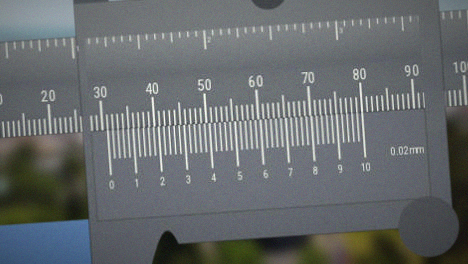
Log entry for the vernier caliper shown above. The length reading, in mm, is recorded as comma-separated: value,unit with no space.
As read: 31.0,mm
